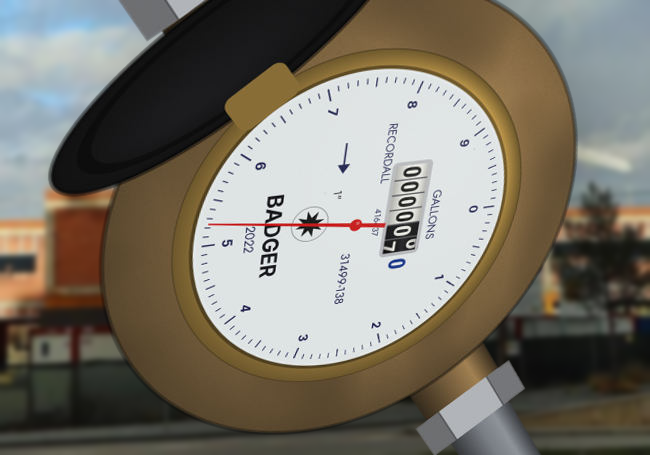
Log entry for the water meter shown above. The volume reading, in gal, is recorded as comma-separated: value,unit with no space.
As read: 65.2,gal
